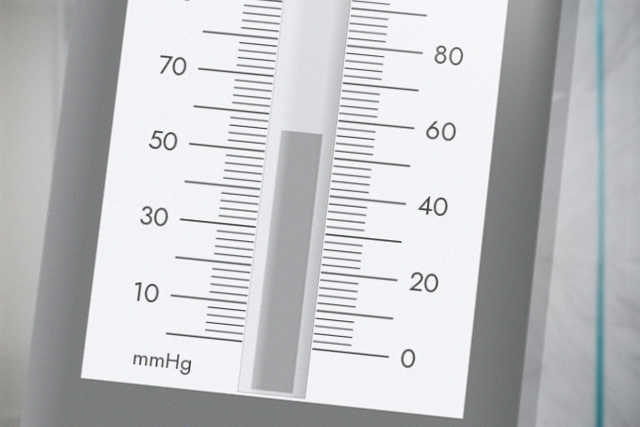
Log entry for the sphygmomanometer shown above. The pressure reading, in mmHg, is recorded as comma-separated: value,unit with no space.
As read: 56,mmHg
